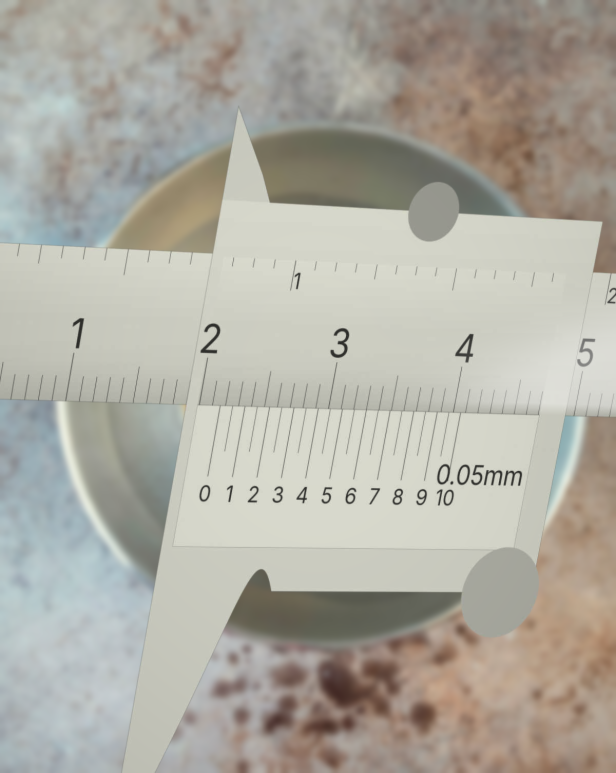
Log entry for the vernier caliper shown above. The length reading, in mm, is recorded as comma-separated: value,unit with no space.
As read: 21.6,mm
